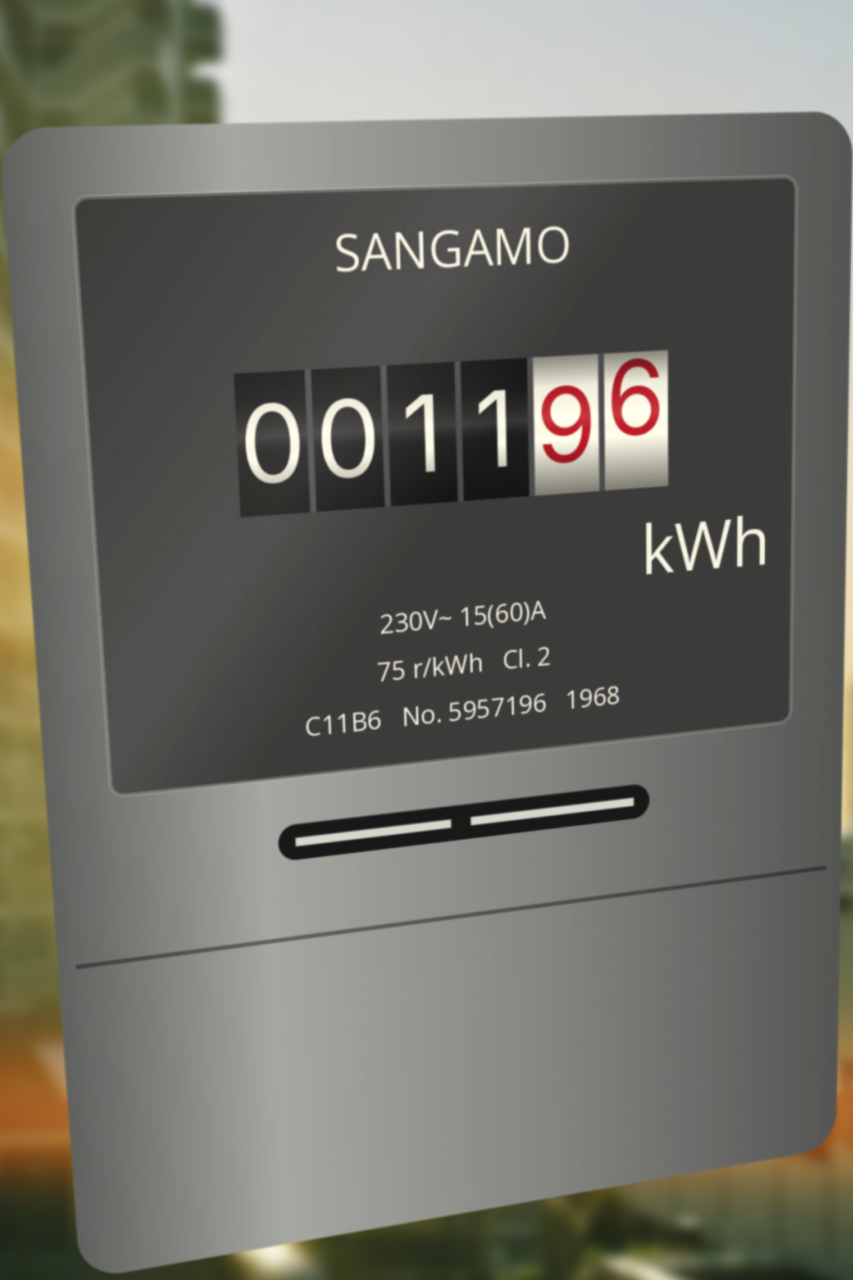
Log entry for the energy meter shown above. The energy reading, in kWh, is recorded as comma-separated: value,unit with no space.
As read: 11.96,kWh
